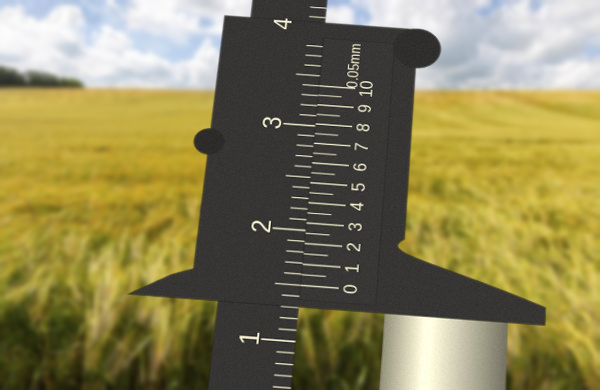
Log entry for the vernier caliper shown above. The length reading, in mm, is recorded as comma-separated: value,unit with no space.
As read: 15.0,mm
